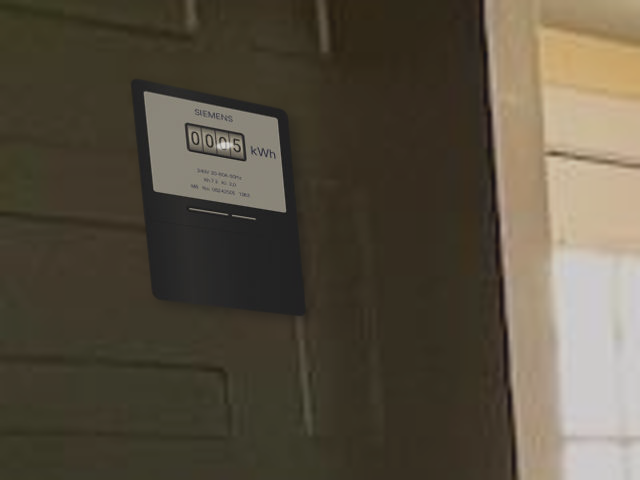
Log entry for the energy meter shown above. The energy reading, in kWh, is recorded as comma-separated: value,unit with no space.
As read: 5,kWh
